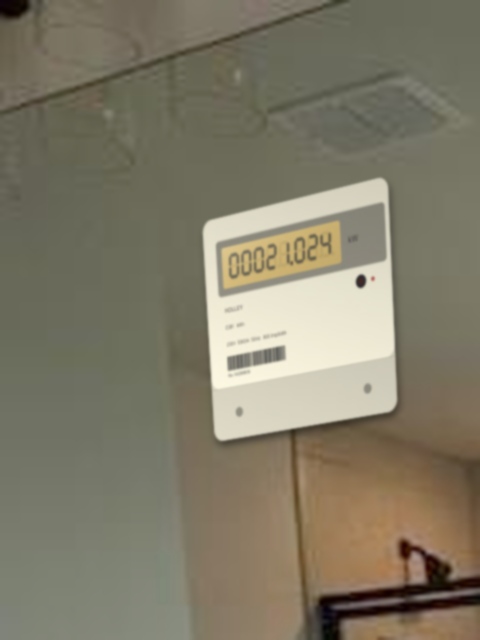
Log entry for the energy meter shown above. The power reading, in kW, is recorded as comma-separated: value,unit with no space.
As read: 21.024,kW
